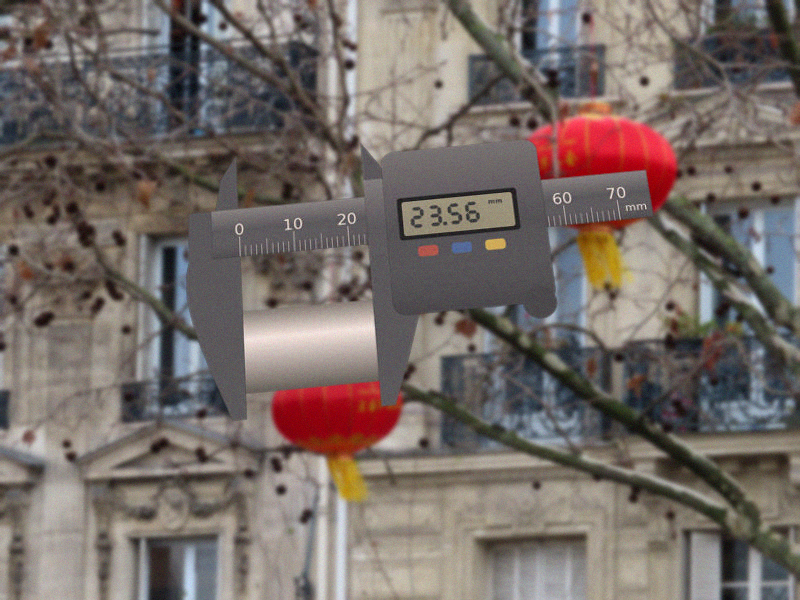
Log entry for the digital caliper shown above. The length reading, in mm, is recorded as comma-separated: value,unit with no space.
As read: 23.56,mm
